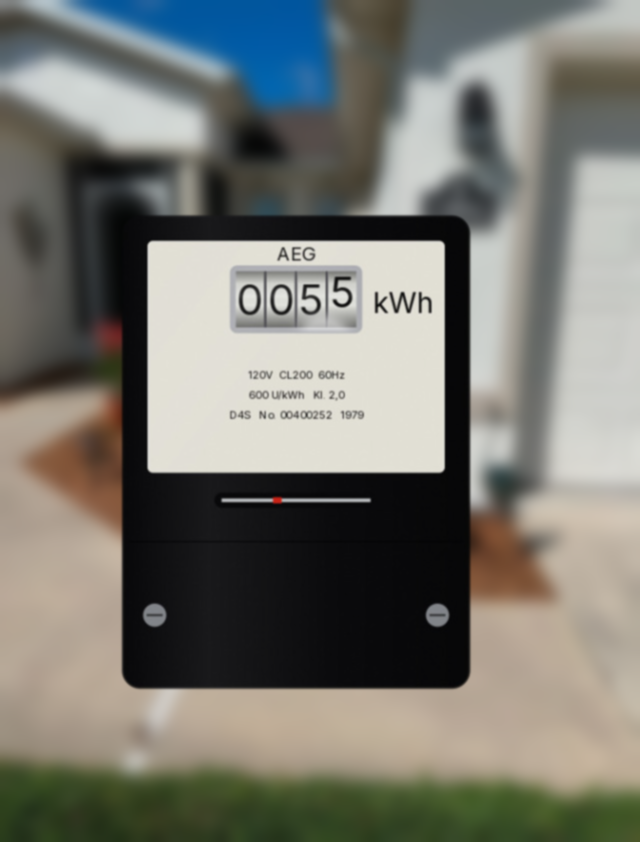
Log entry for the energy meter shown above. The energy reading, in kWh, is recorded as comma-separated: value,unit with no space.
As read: 55,kWh
